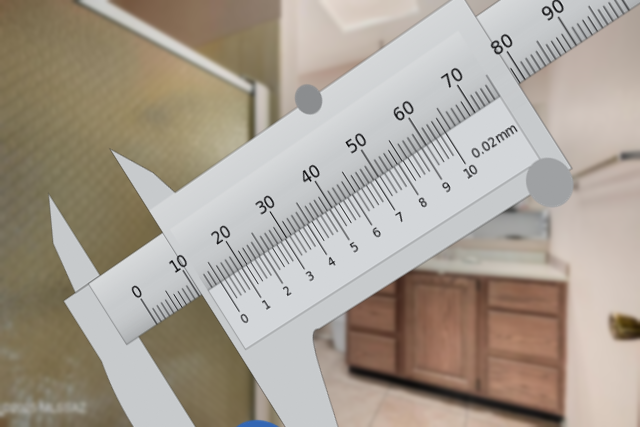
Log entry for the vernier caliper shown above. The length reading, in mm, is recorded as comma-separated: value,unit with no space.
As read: 15.0,mm
